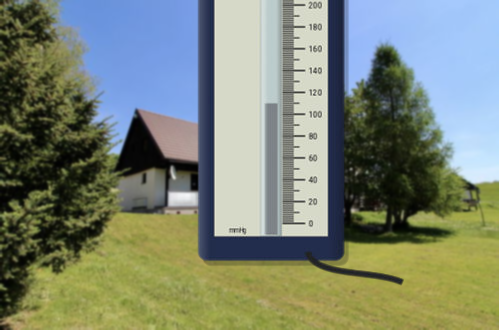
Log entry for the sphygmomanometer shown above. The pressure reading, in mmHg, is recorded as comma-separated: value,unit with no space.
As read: 110,mmHg
